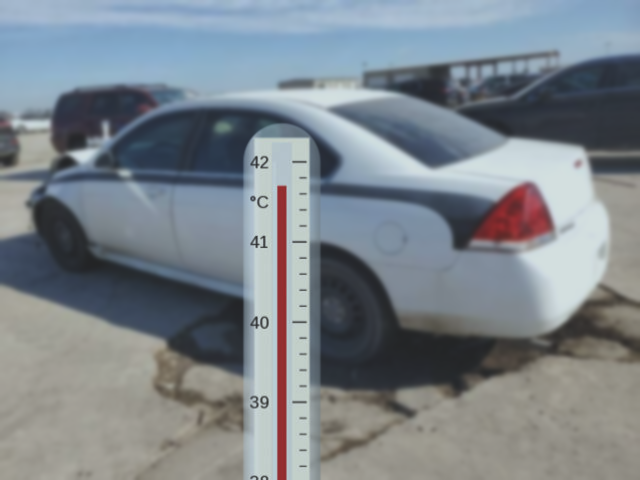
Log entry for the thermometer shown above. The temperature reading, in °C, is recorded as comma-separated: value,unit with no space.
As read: 41.7,°C
